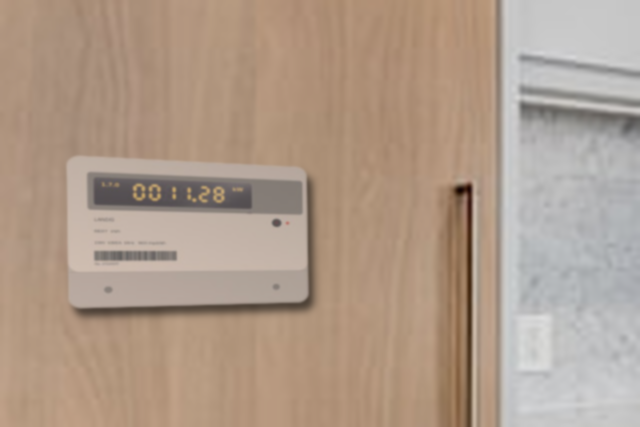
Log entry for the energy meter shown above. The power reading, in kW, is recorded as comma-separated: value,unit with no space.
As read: 11.28,kW
